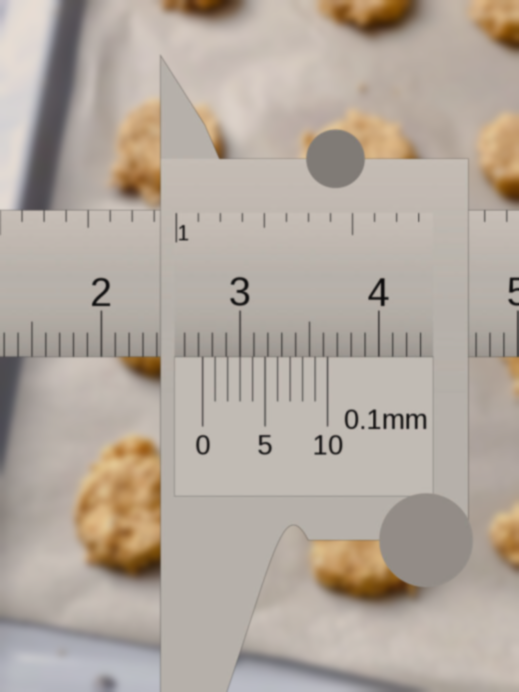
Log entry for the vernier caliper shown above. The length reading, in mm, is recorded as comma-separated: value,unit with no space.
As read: 27.3,mm
